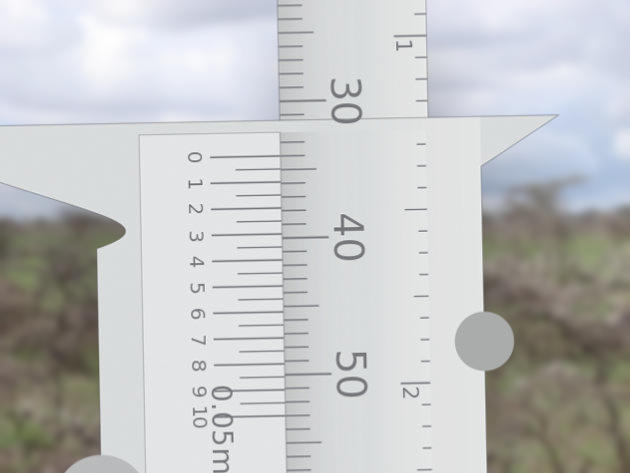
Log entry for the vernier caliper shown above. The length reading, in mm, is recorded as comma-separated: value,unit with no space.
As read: 34.0,mm
